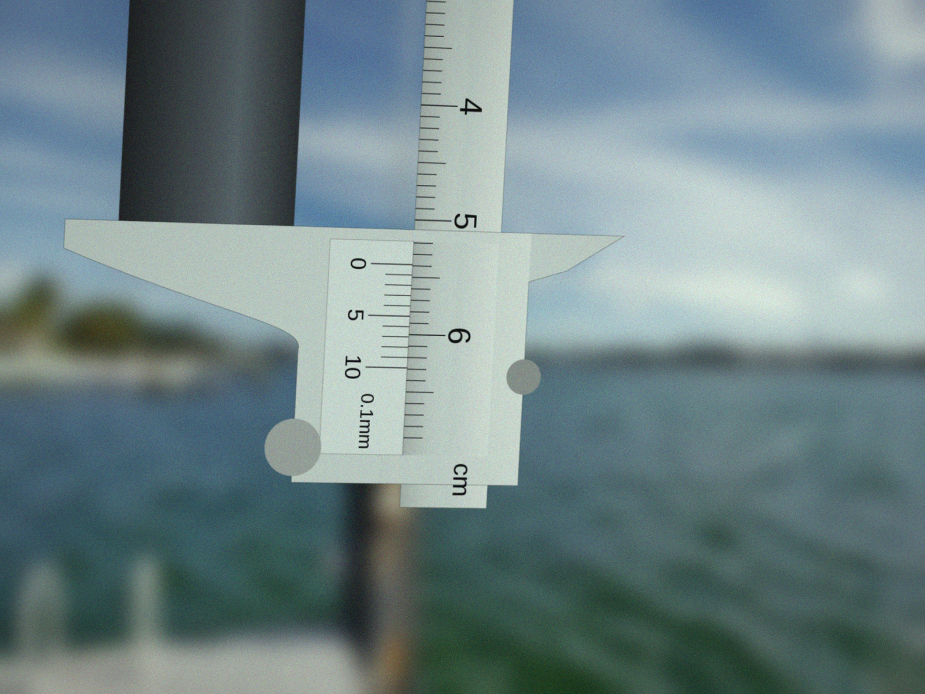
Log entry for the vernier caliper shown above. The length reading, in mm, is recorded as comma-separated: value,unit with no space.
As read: 53.9,mm
